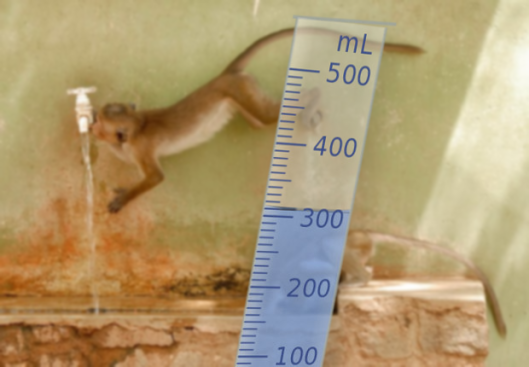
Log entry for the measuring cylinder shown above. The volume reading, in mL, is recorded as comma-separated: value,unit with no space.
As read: 310,mL
